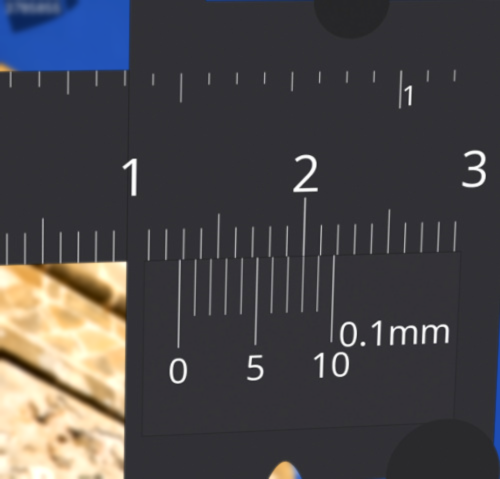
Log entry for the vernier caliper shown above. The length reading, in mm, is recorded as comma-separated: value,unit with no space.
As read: 12.8,mm
